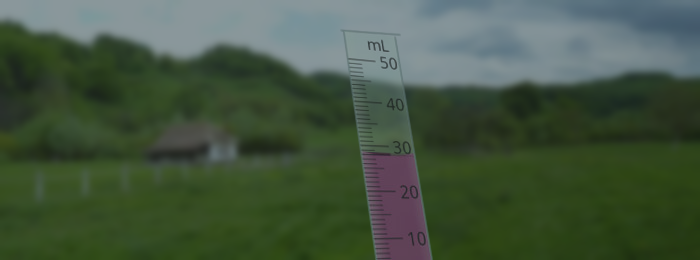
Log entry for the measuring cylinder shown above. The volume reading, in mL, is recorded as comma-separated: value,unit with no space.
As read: 28,mL
